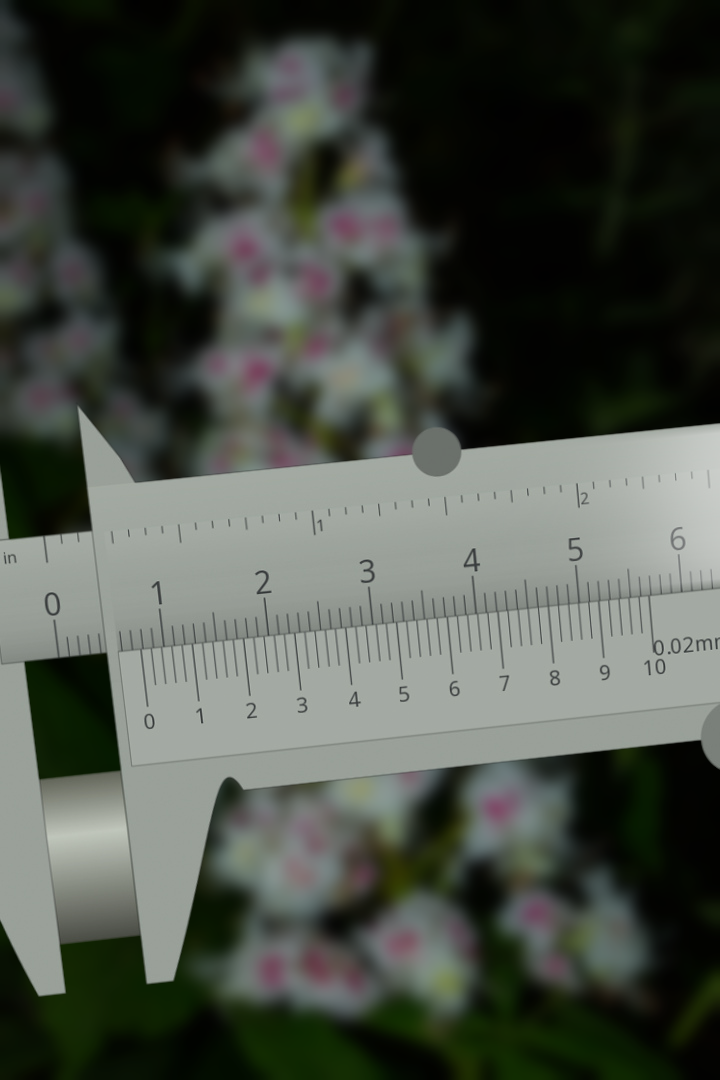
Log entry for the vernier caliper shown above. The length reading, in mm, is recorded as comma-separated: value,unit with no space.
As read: 7.8,mm
